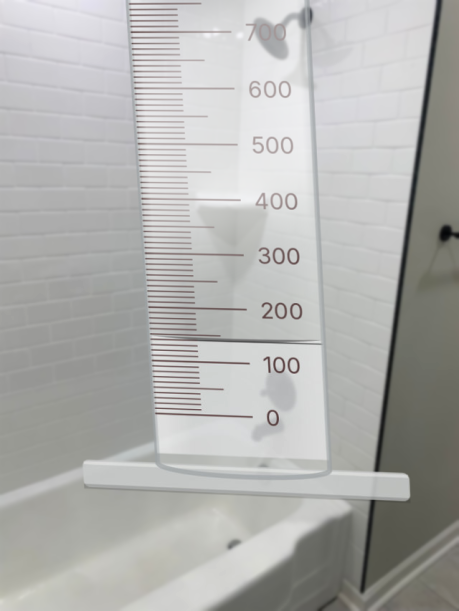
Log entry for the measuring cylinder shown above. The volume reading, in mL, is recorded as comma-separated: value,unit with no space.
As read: 140,mL
